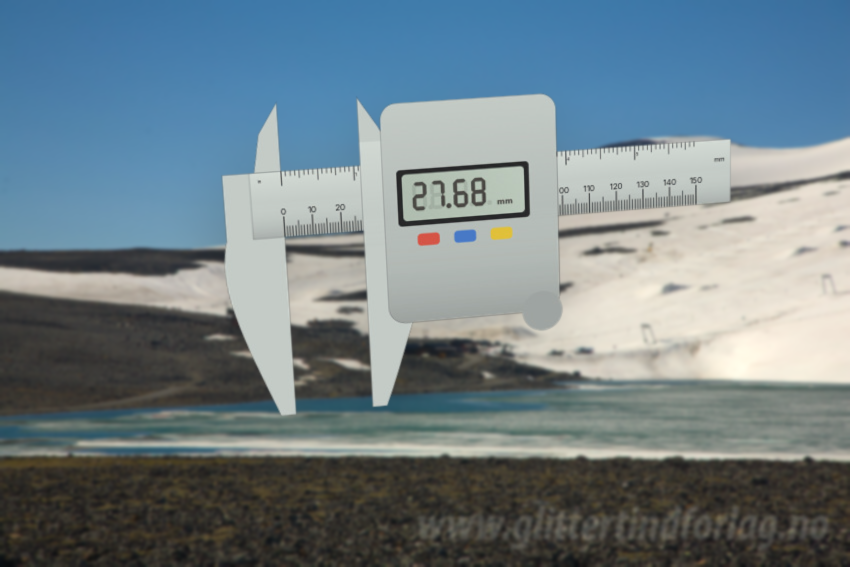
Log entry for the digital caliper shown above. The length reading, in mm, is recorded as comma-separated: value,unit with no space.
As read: 27.68,mm
